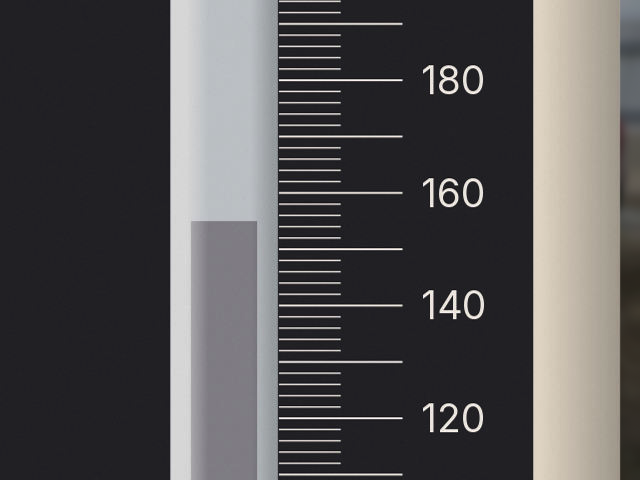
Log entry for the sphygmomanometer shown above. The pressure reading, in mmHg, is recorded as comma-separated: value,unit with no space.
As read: 155,mmHg
